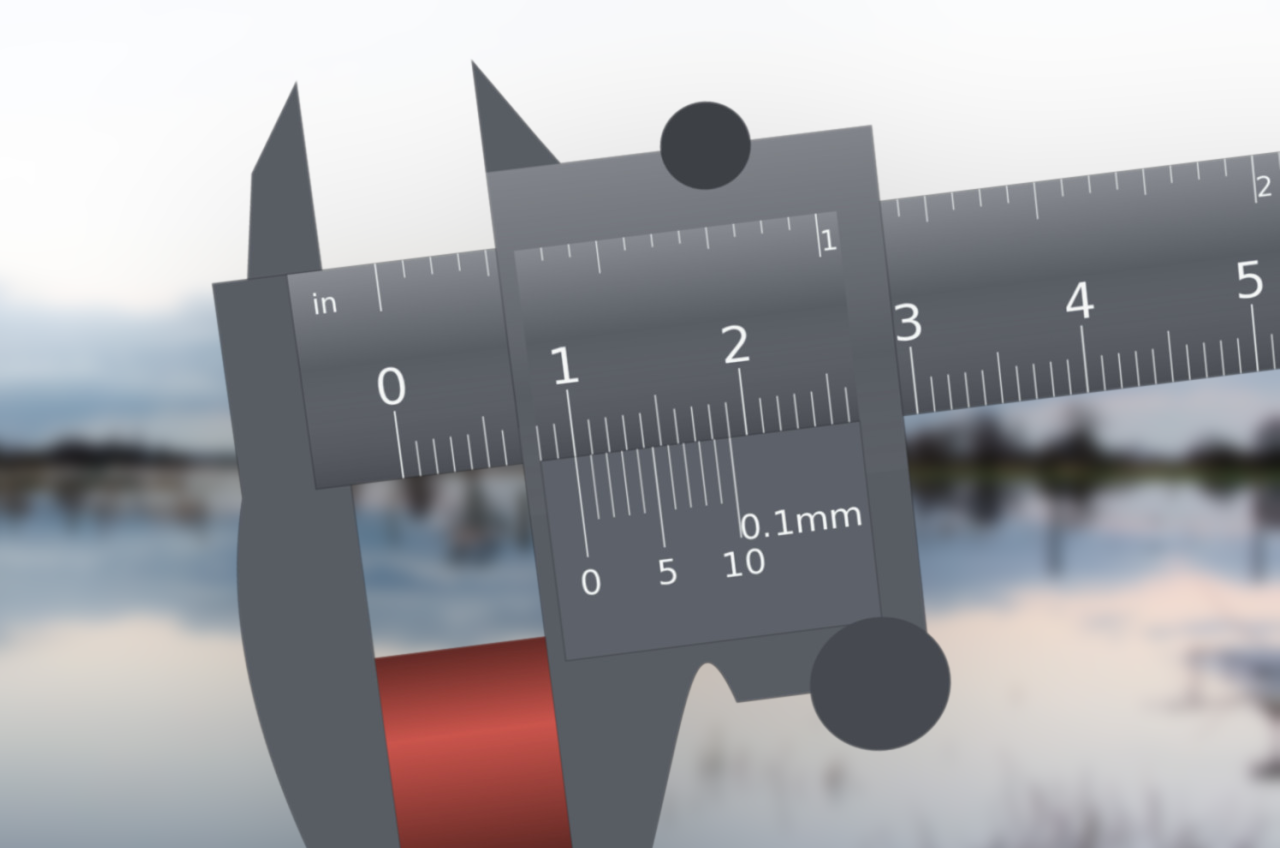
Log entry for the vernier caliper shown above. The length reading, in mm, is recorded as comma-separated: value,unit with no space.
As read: 10.0,mm
